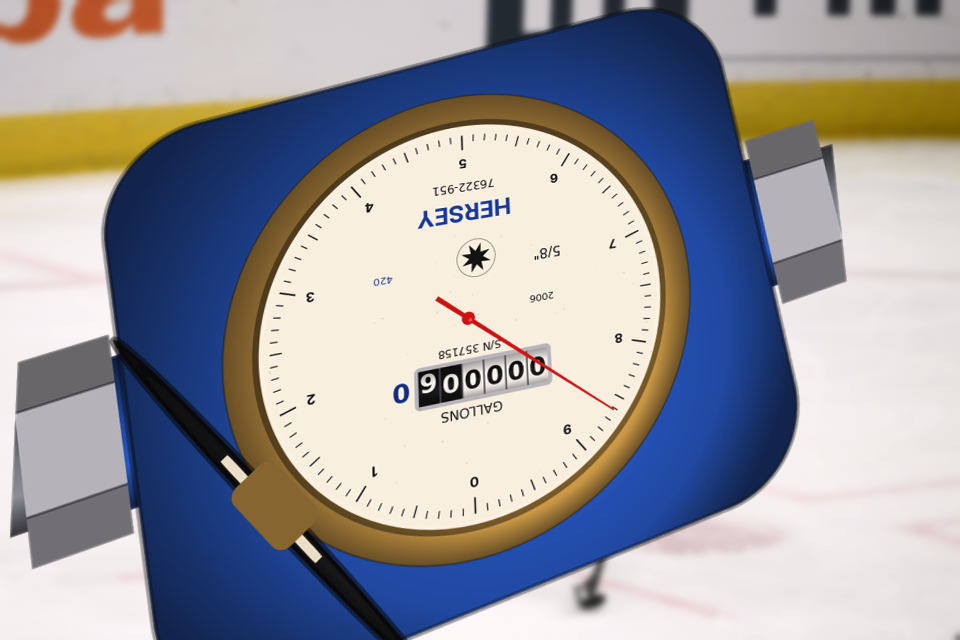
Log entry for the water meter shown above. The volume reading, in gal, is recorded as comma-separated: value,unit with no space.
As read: 58.6,gal
